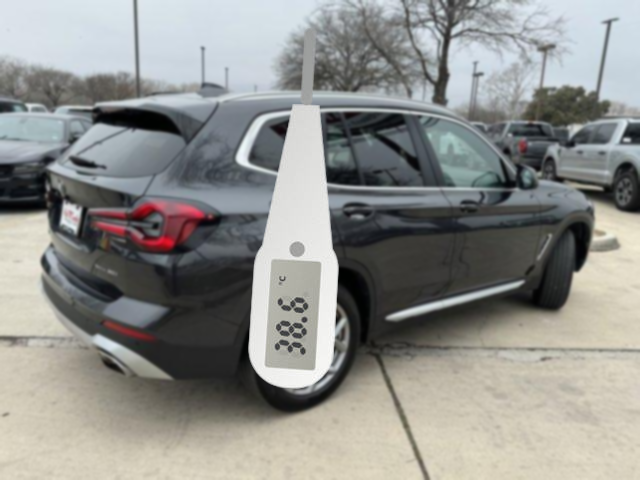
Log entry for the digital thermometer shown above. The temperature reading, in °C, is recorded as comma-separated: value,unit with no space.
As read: 38.6,°C
